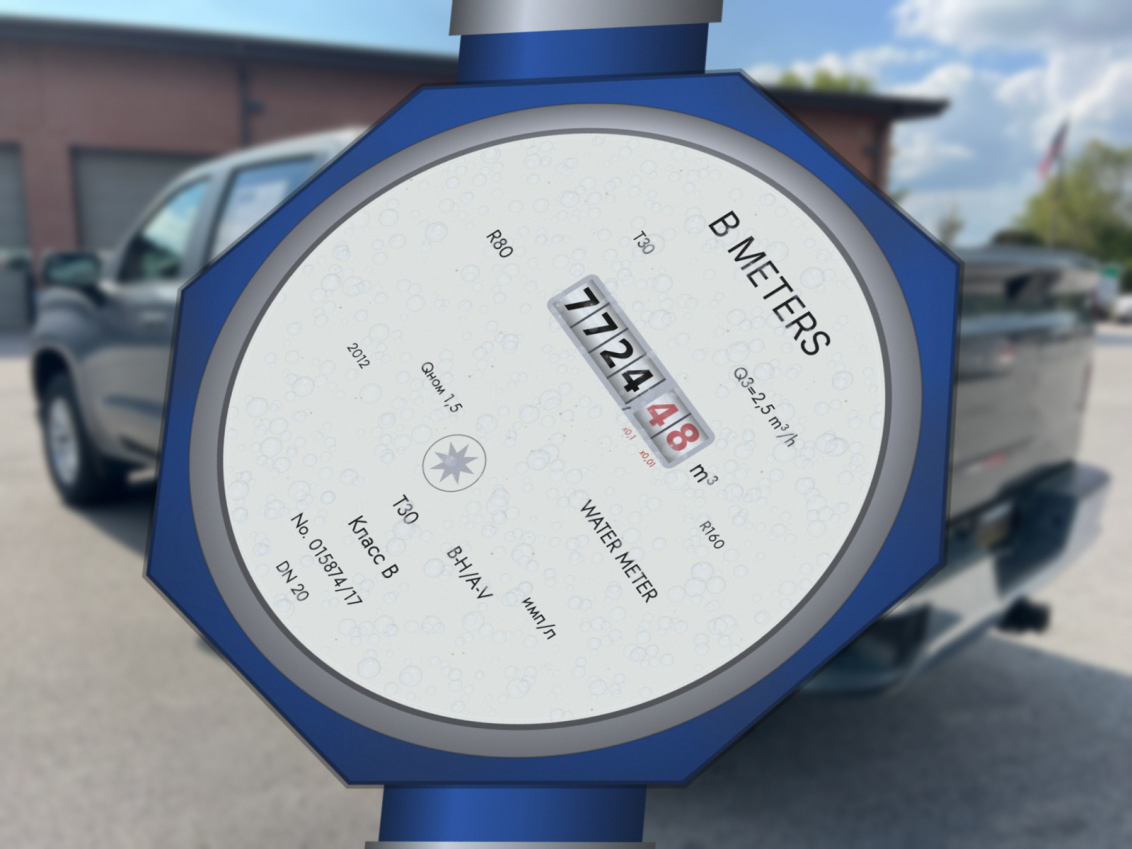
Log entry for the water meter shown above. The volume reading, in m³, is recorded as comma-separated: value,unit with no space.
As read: 7724.48,m³
